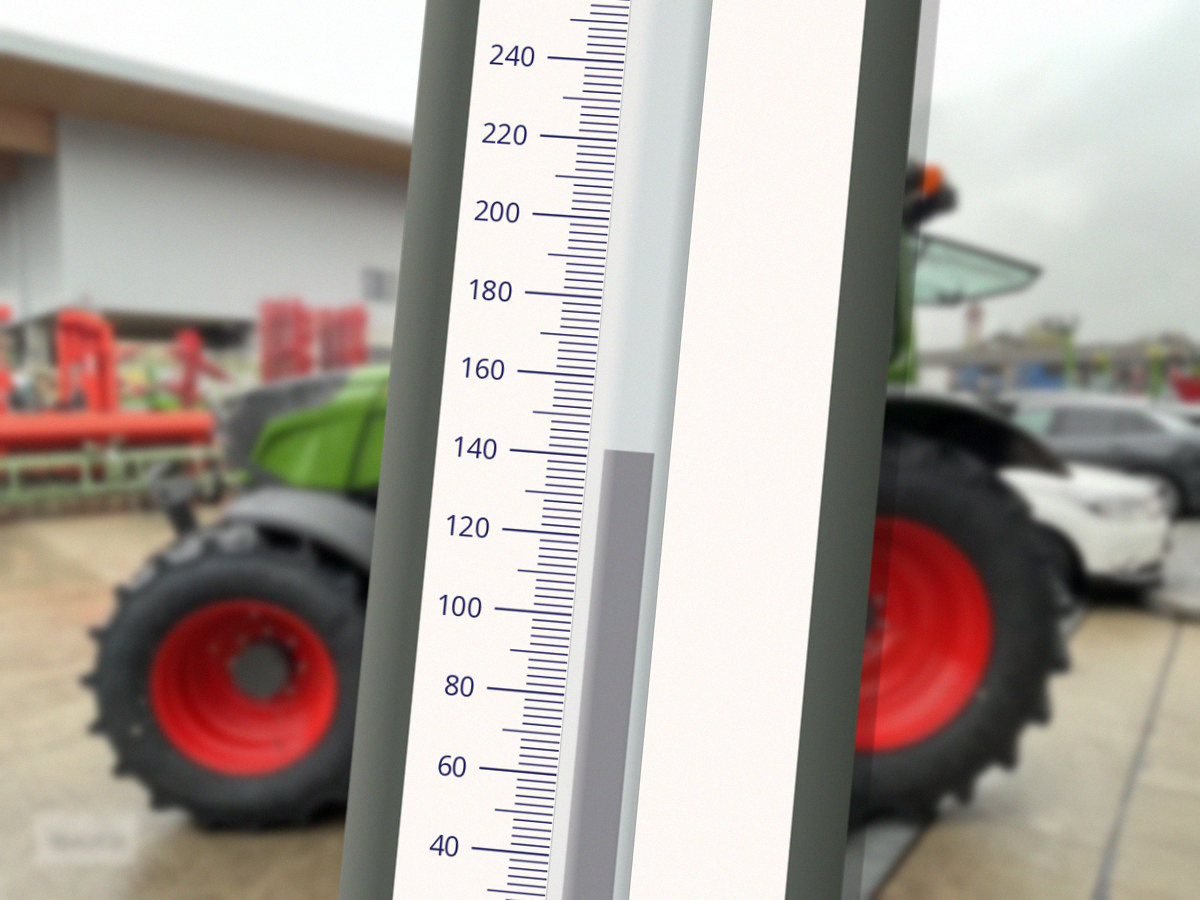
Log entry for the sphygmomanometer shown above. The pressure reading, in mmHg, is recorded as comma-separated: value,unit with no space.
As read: 142,mmHg
